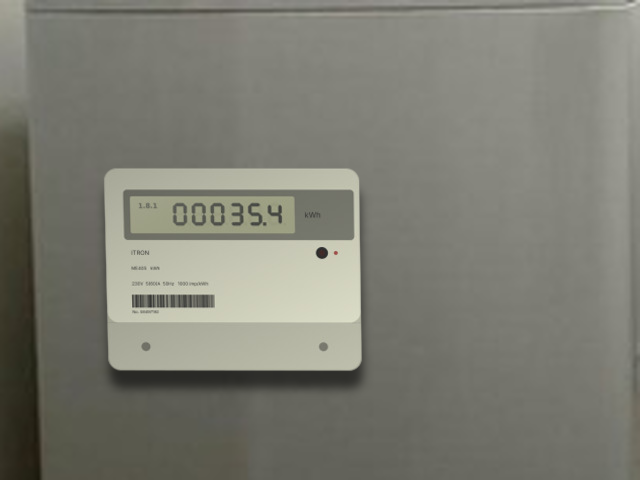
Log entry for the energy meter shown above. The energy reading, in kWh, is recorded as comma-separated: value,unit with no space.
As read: 35.4,kWh
